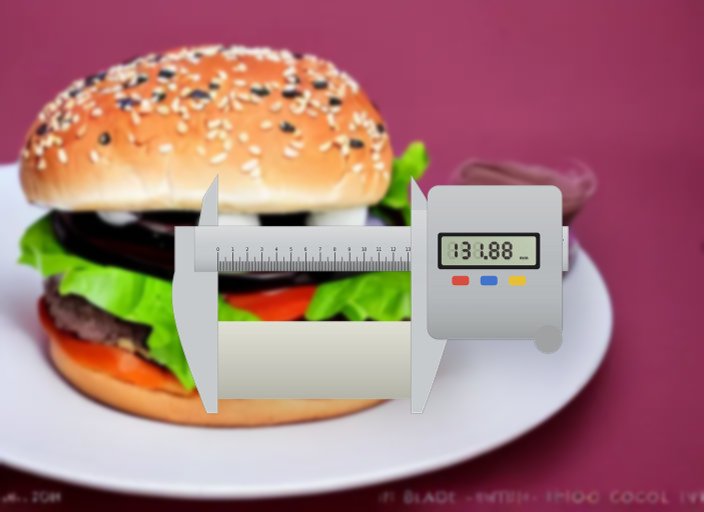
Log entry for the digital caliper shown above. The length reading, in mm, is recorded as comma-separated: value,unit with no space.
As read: 131.88,mm
